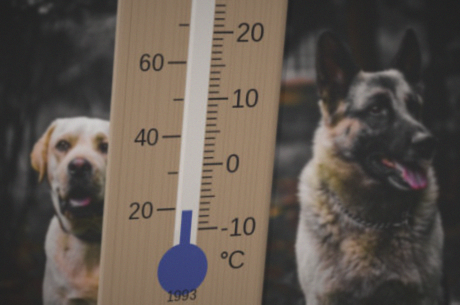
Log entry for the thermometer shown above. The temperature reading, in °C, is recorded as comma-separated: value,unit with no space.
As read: -7,°C
